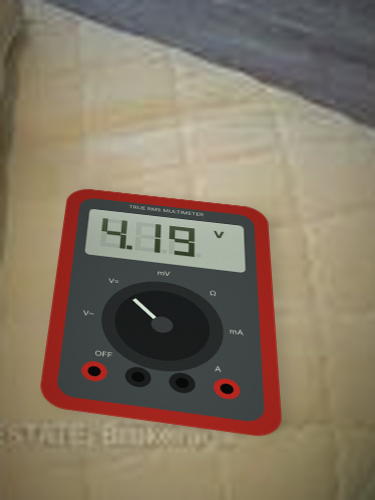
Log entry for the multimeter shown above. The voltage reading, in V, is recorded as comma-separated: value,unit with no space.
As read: 4.19,V
